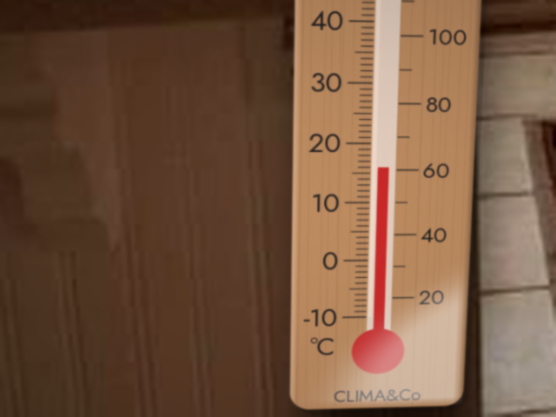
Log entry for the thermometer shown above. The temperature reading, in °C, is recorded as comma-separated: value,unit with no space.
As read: 16,°C
